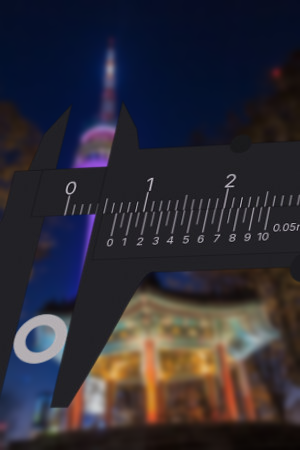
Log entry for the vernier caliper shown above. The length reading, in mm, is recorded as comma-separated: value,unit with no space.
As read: 6.6,mm
